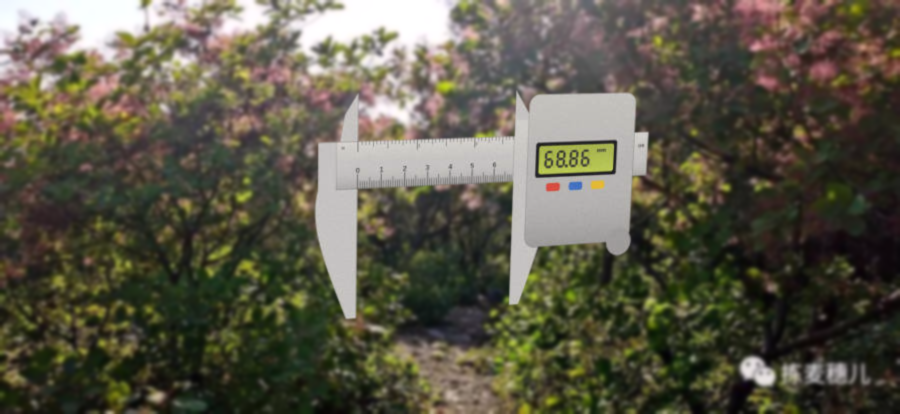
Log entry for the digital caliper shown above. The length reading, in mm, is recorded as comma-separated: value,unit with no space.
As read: 68.86,mm
